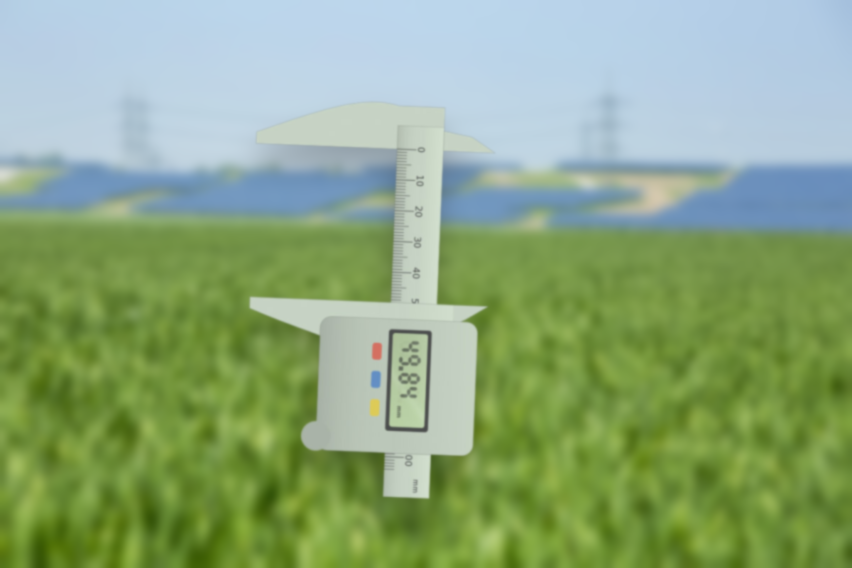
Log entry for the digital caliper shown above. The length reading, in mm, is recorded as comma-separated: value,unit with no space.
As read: 49.84,mm
